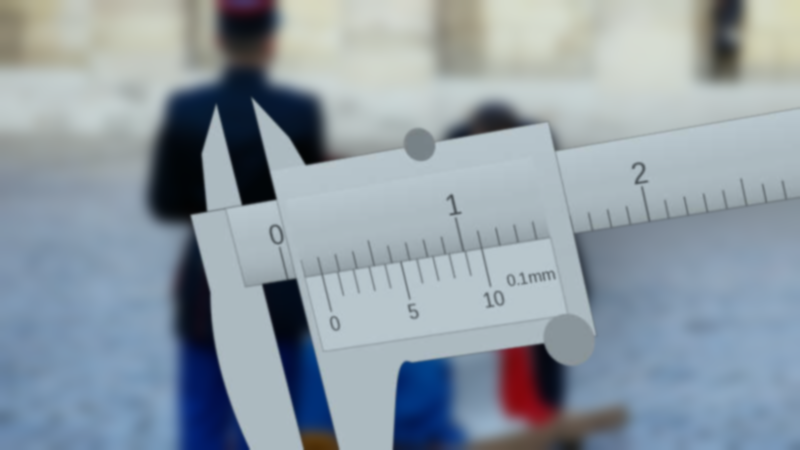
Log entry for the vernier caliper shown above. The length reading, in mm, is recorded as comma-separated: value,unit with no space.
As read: 2.0,mm
